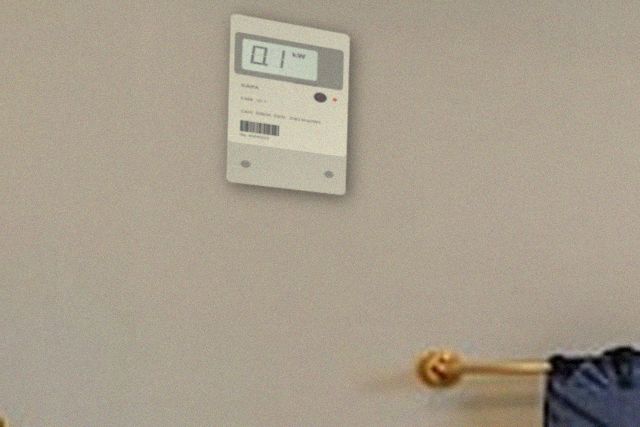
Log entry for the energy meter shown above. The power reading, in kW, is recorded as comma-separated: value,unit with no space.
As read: 0.1,kW
